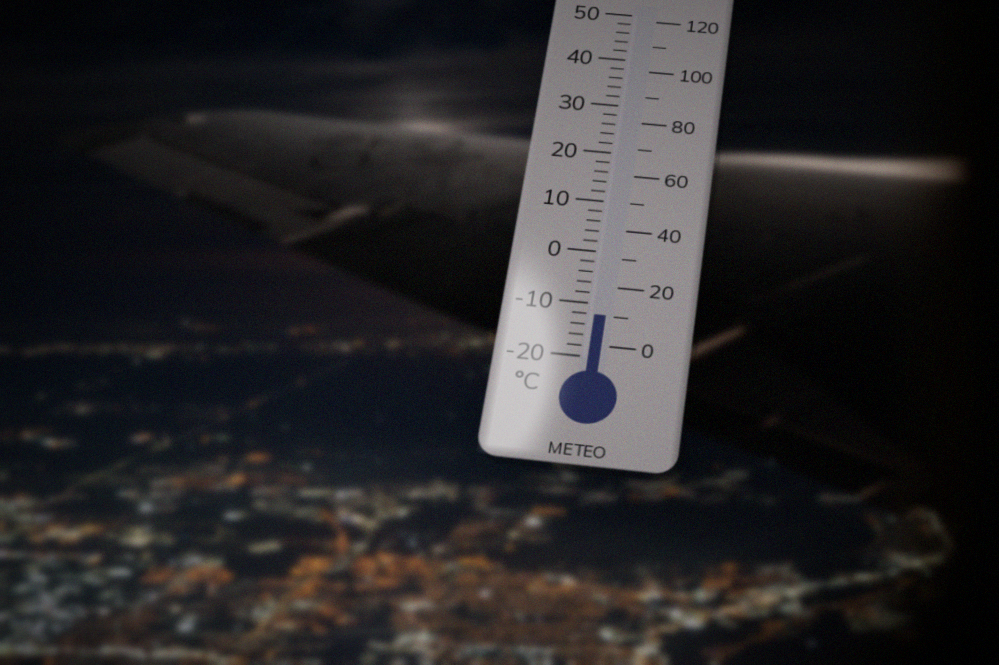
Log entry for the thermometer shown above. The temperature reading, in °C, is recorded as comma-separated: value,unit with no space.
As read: -12,°C
